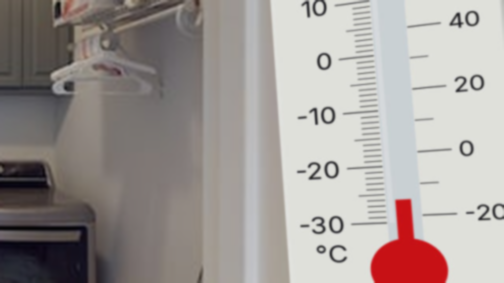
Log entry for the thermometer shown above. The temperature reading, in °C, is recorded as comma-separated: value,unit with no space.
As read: -26,°C
